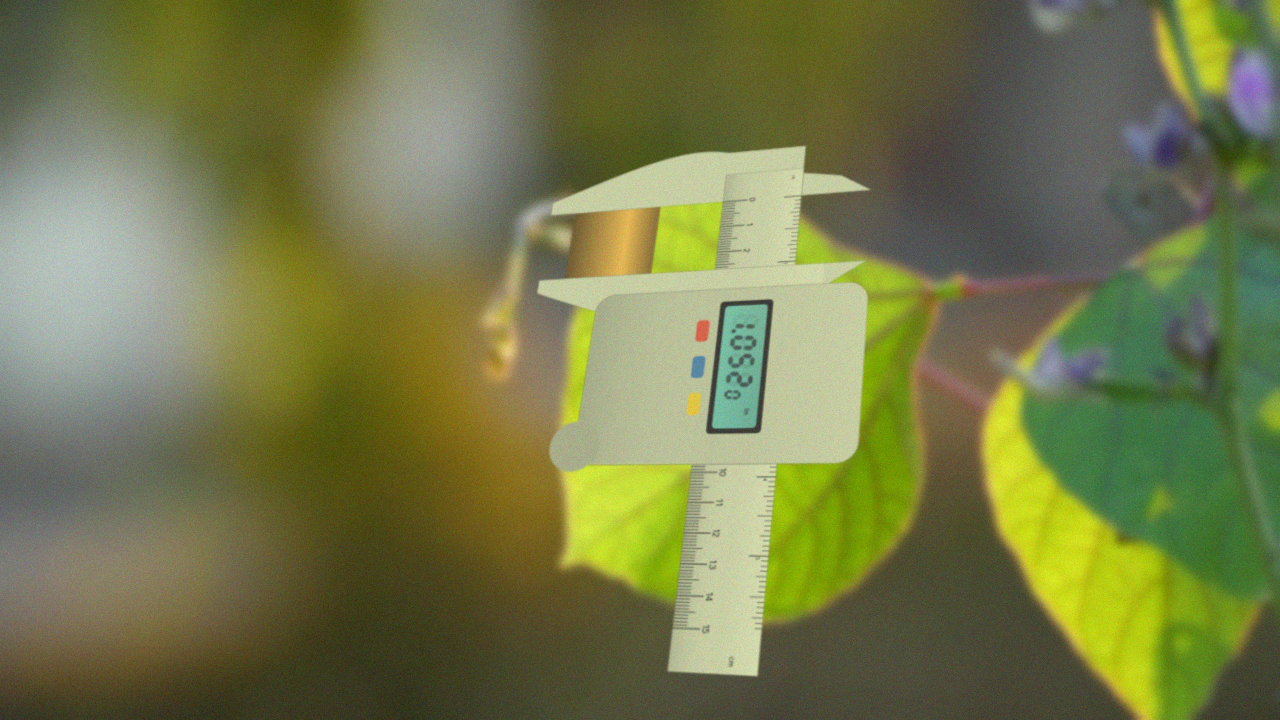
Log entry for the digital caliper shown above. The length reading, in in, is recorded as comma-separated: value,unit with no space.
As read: 1.0520,in
